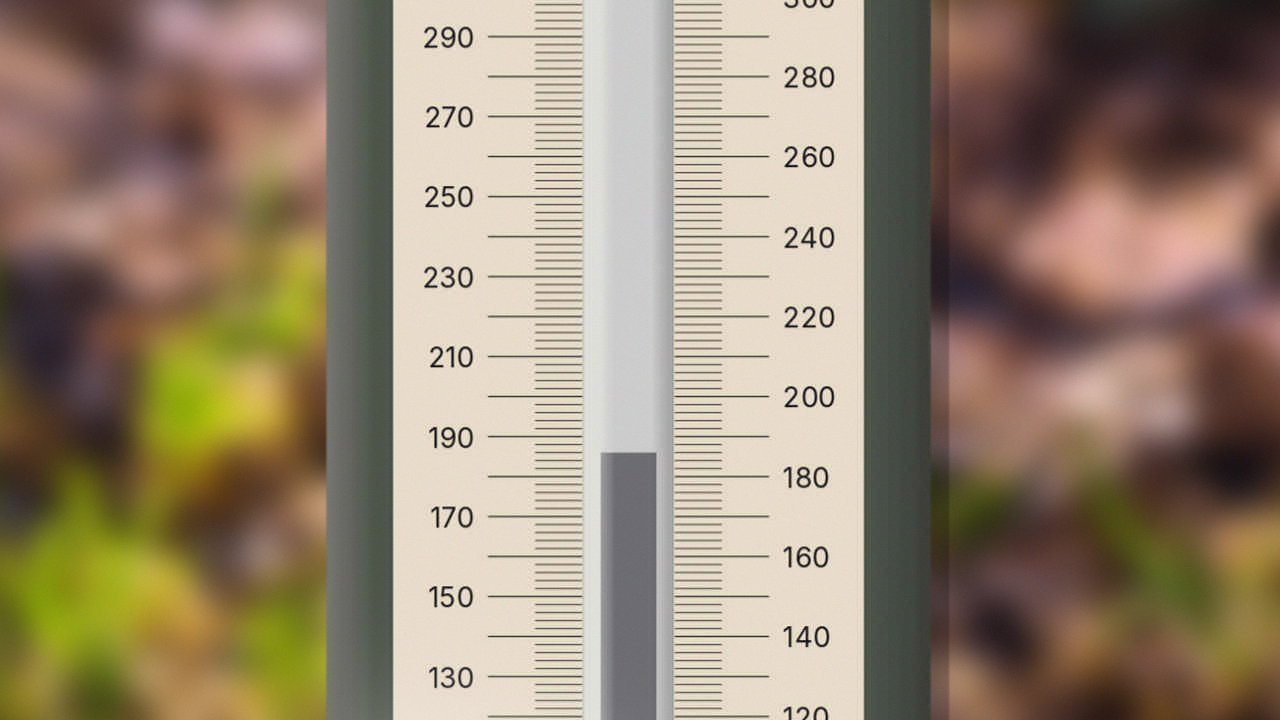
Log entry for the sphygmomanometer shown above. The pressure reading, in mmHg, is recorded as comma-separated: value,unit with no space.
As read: 186,mmHg
